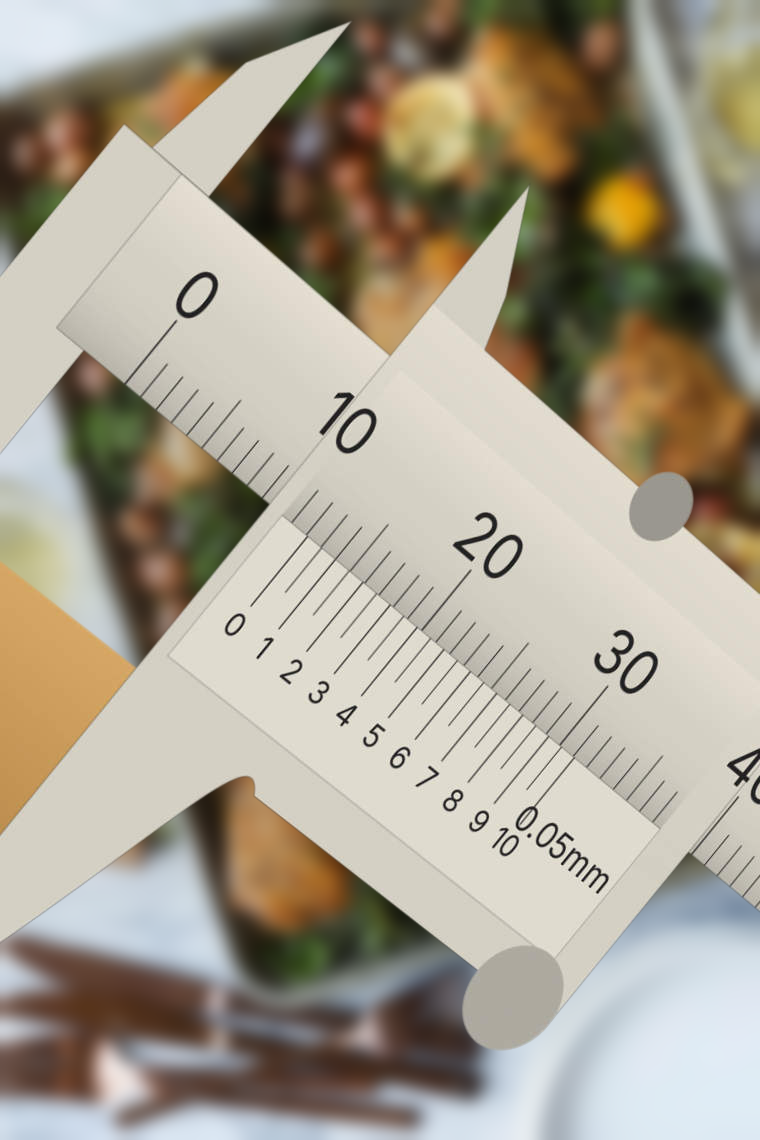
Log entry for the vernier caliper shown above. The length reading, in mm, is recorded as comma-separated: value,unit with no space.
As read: 12.1,mm
